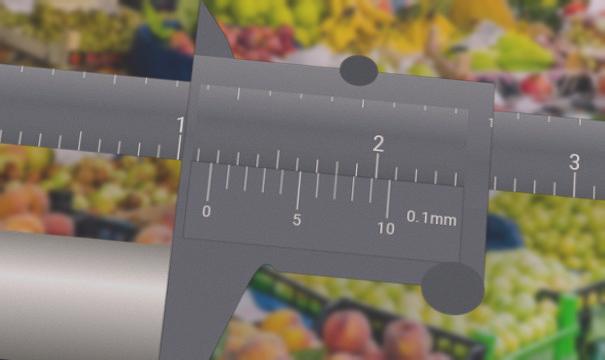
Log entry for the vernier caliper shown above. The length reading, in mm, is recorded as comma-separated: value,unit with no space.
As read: 11.7,mm
